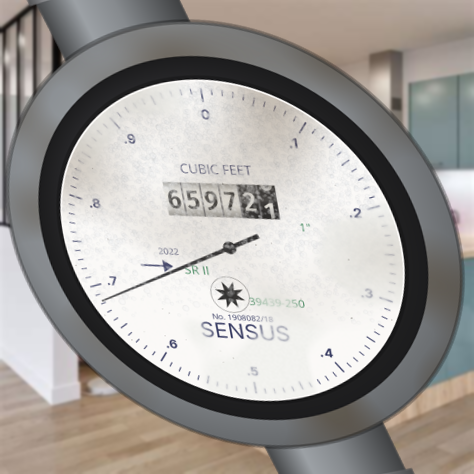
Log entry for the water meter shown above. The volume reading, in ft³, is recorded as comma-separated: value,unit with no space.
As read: 659720.68,ft³
